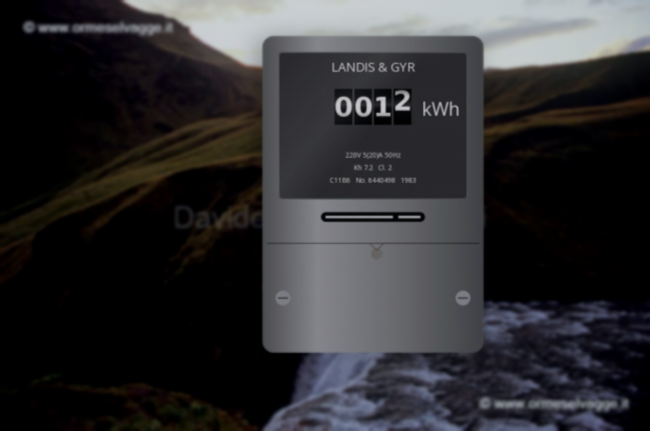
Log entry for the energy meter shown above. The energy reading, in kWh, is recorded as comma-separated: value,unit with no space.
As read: 12,kWh
